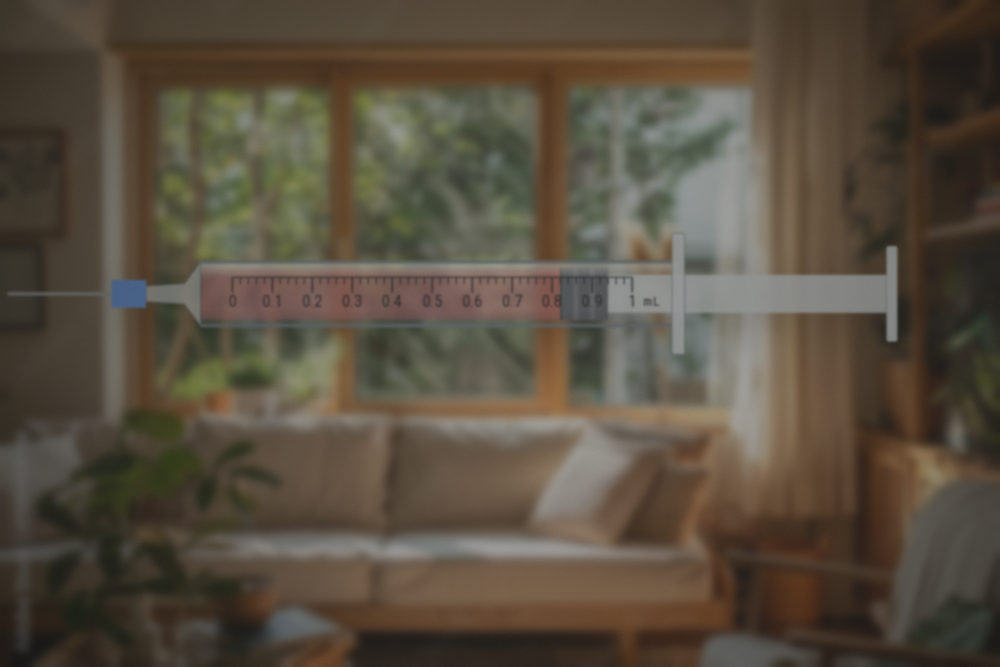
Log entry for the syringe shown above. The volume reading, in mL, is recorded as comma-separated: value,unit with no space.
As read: 0.82,mL
